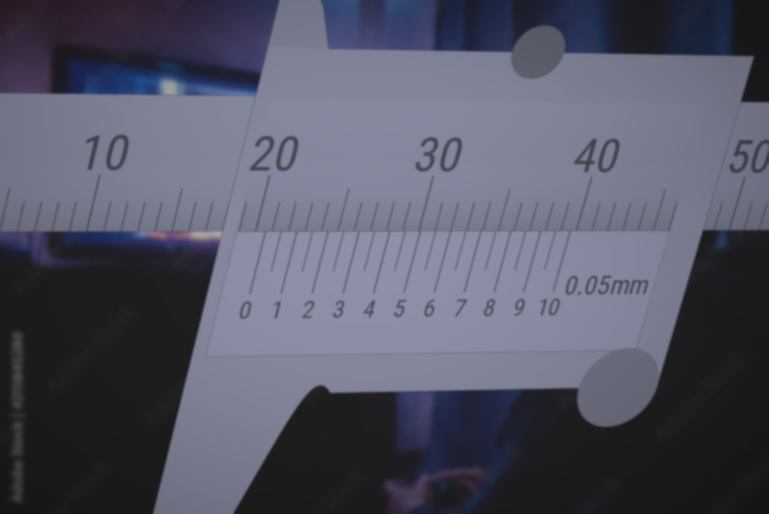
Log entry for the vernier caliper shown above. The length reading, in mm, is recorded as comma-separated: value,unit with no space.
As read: 20.6,mm
